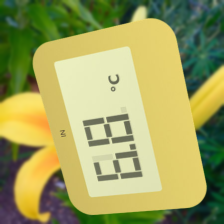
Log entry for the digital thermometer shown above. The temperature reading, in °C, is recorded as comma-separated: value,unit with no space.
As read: 6.8,°C
